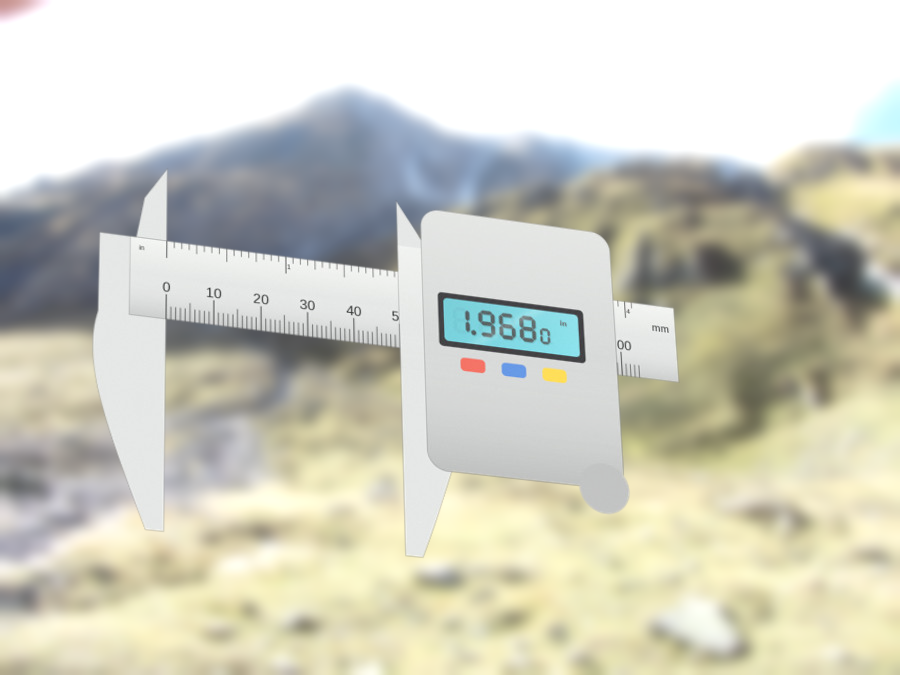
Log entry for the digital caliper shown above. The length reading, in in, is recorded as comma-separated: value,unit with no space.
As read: 1.9680,in
